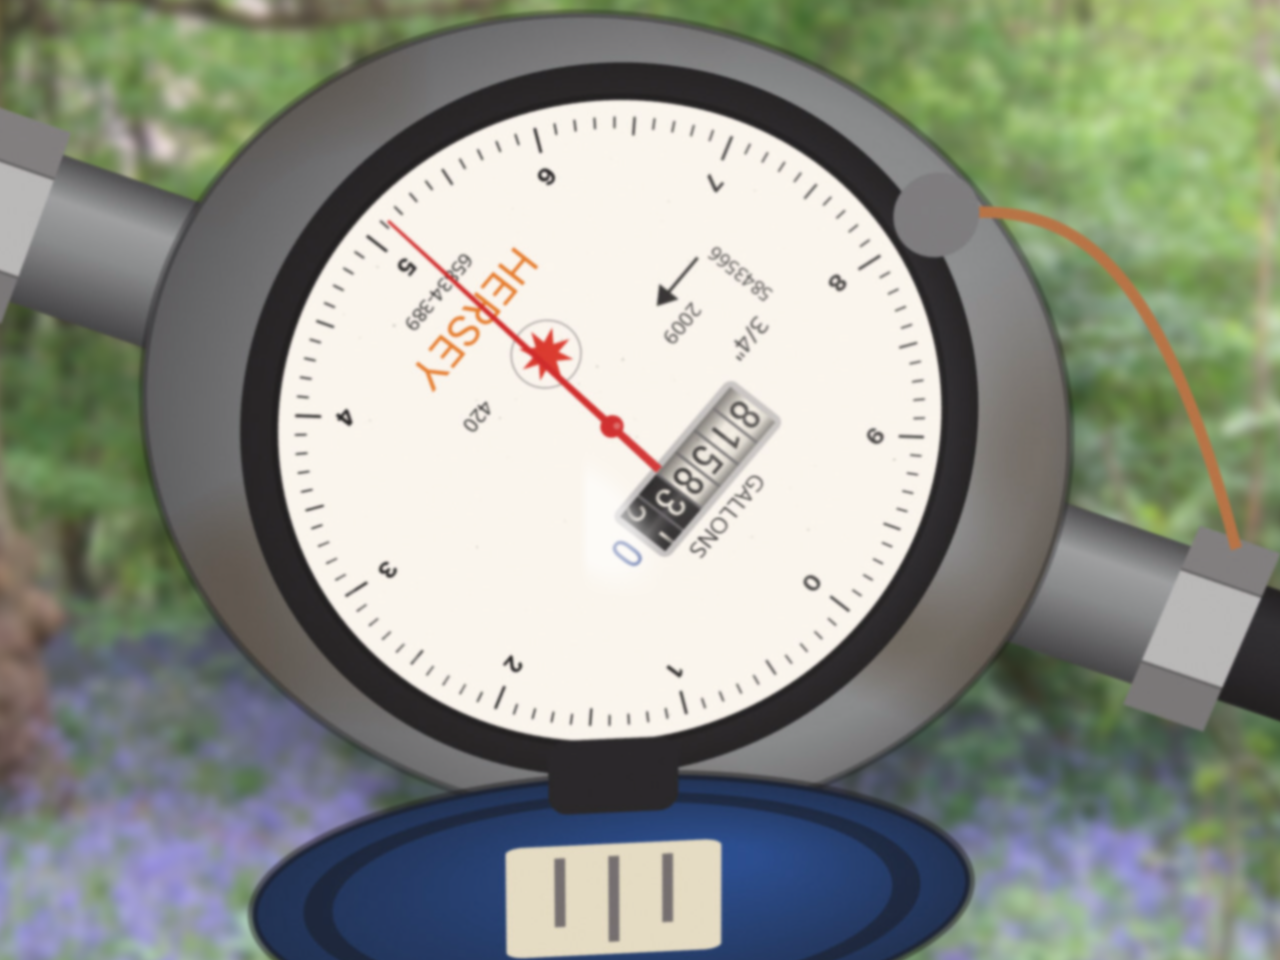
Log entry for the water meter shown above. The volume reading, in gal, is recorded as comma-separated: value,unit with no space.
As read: 8158315.1,gal
